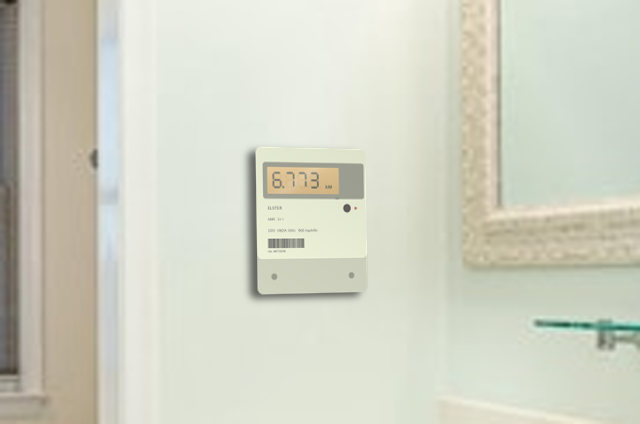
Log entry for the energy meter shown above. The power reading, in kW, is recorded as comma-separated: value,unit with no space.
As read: 6.773,kW
